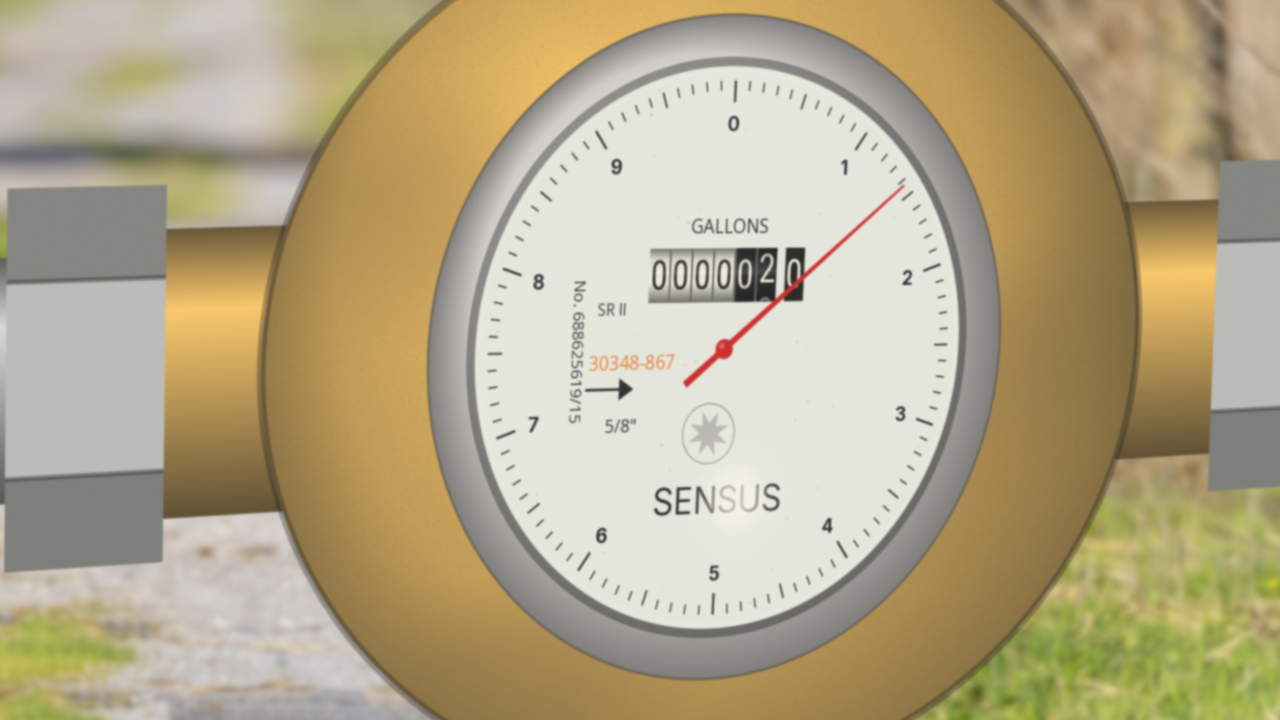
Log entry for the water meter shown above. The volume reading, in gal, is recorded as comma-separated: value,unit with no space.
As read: 21.4,gal
